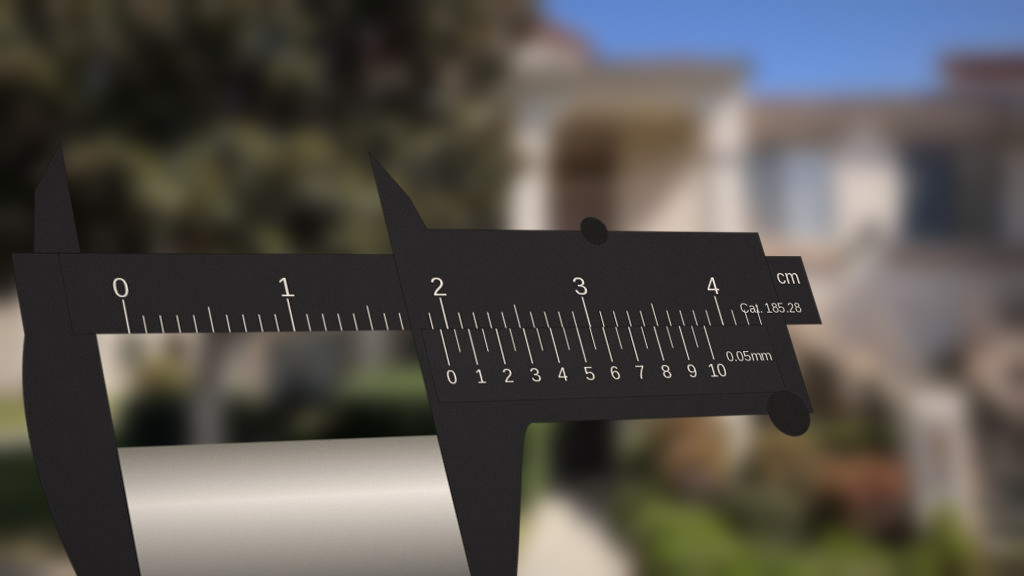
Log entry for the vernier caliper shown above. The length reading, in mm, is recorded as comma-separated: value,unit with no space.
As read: 19.5,mm
